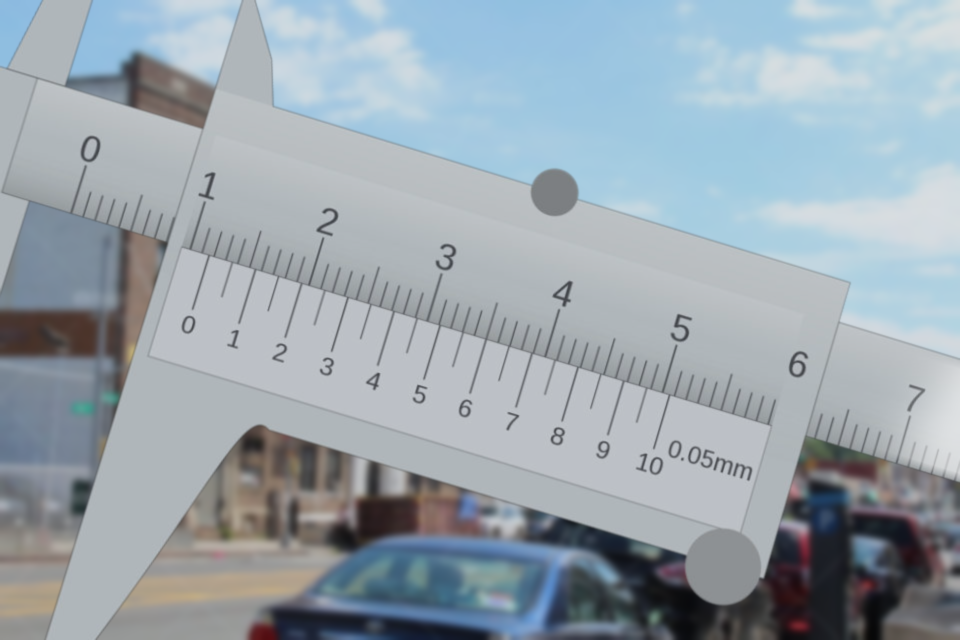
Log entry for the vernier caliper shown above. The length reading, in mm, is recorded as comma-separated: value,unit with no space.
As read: 11.6,mm
